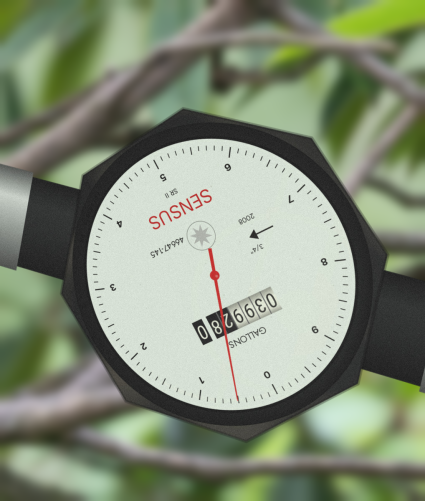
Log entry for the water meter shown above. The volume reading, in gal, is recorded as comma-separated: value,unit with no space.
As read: 399280.5,gal
